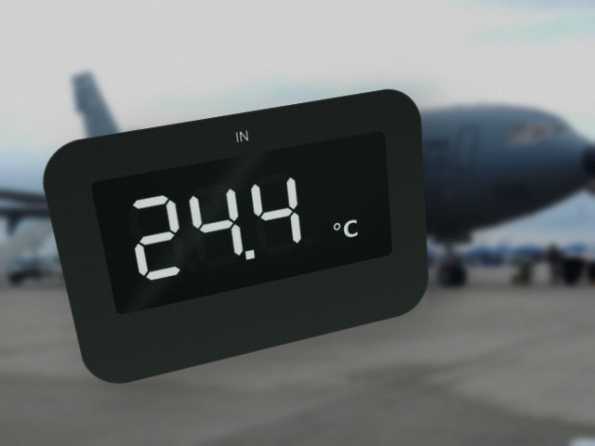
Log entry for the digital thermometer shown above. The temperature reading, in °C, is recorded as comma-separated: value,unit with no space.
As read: 24.4,°C
